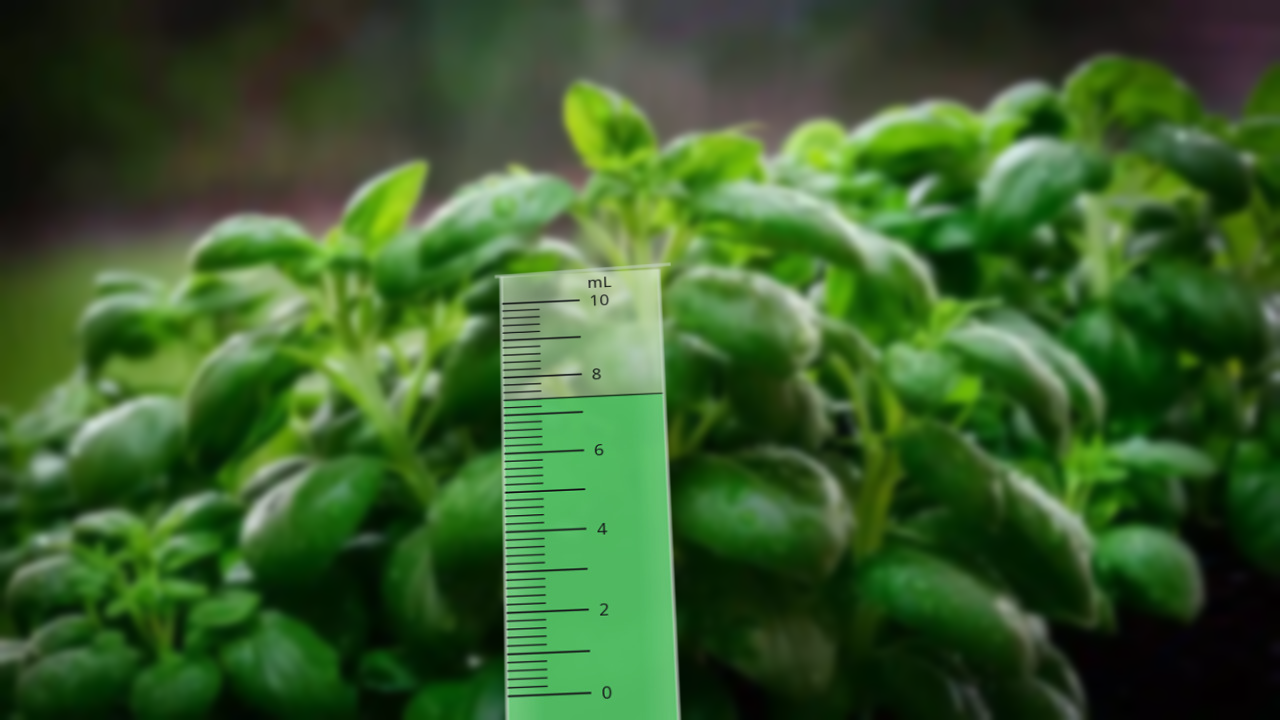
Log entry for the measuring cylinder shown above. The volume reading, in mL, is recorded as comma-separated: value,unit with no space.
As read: 7.4,mL
